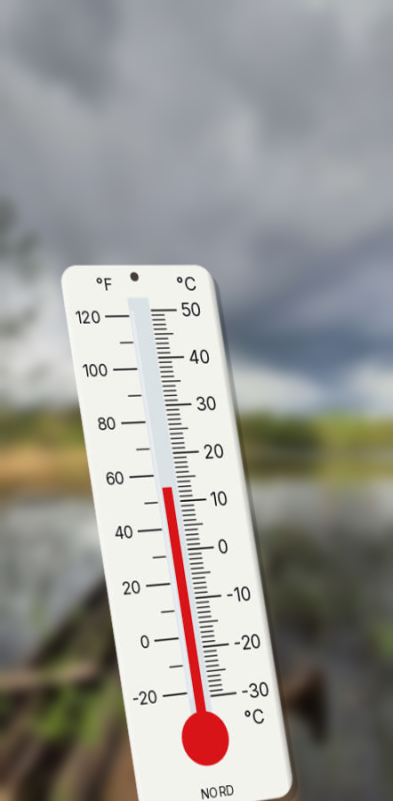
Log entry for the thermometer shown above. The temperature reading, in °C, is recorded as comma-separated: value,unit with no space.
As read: 13,°C
